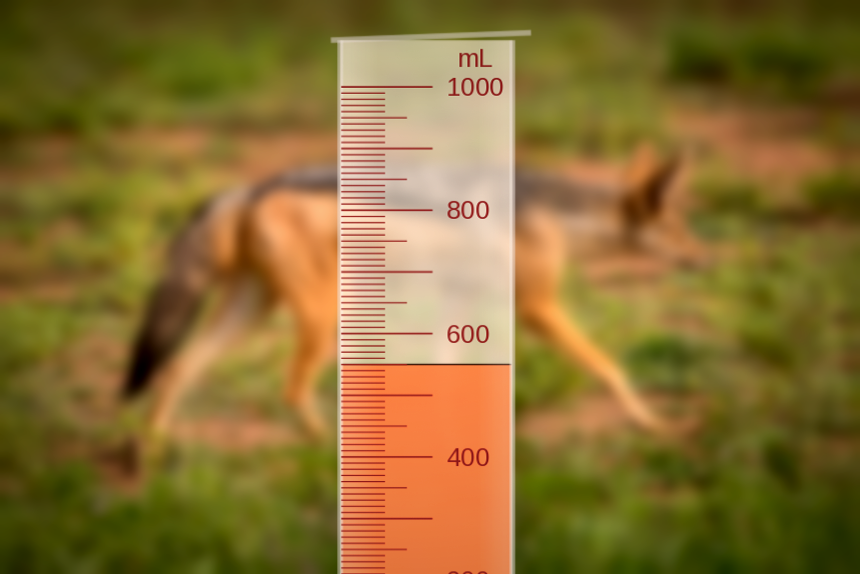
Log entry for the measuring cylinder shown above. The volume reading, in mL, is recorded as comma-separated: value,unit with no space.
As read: 550,mL
